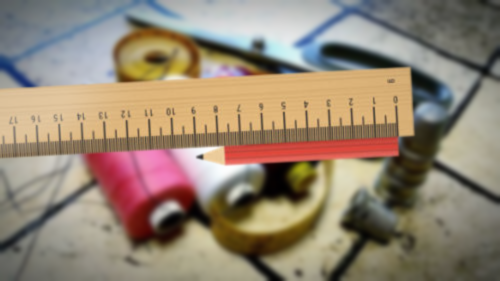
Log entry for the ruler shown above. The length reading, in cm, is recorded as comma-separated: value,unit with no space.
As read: 9,cm
